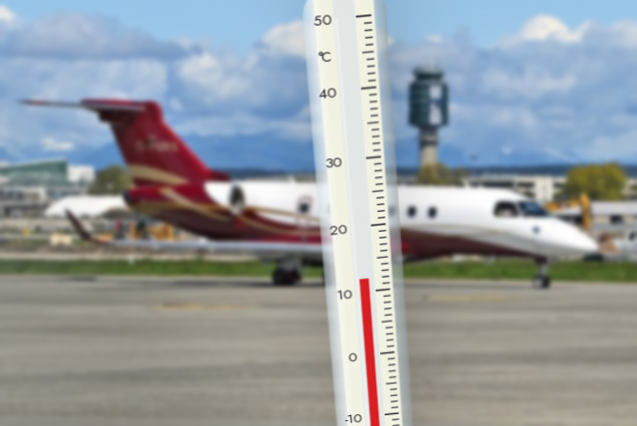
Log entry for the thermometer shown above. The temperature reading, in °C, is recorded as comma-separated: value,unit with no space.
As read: 12,°C
